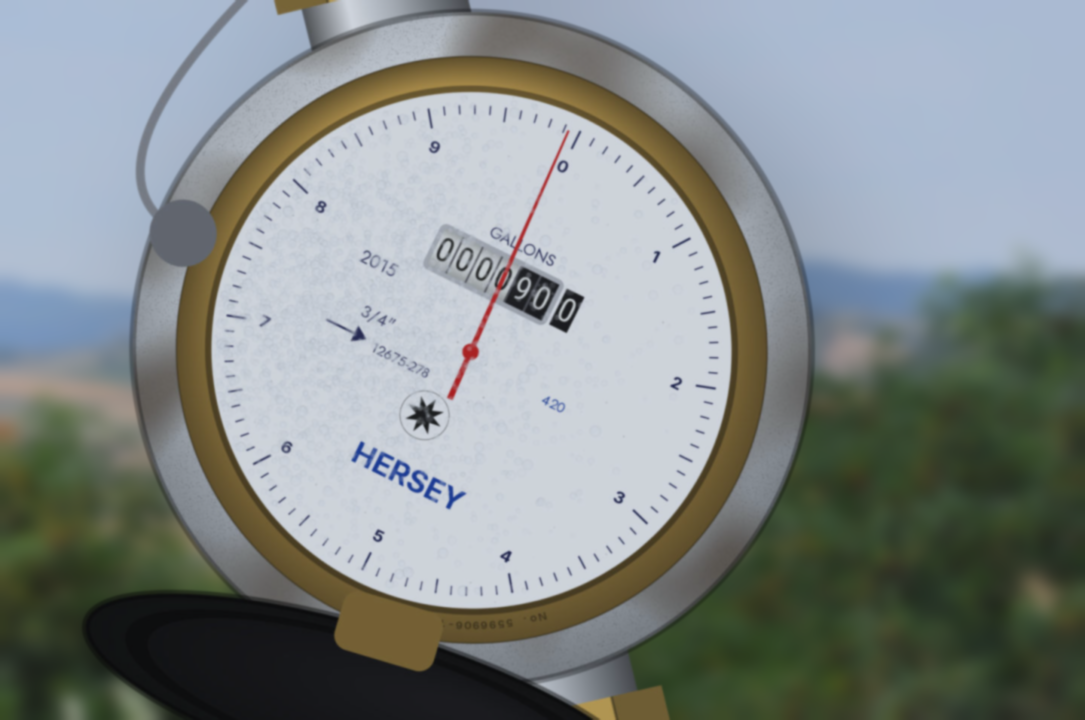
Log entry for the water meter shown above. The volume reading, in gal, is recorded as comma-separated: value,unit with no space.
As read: 899.9,gal
